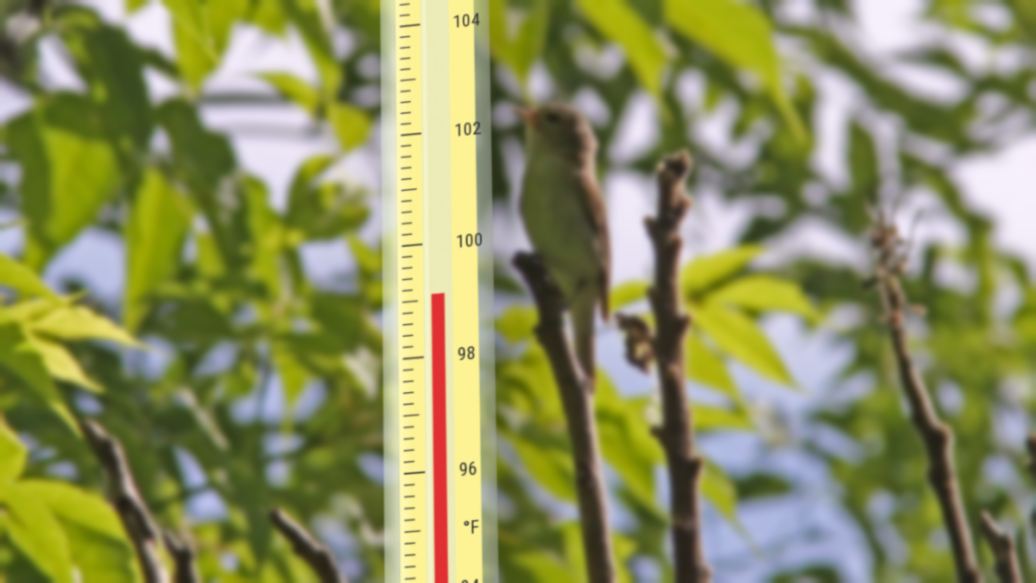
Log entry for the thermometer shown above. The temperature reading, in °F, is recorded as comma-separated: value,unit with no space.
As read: 99.1,°F
